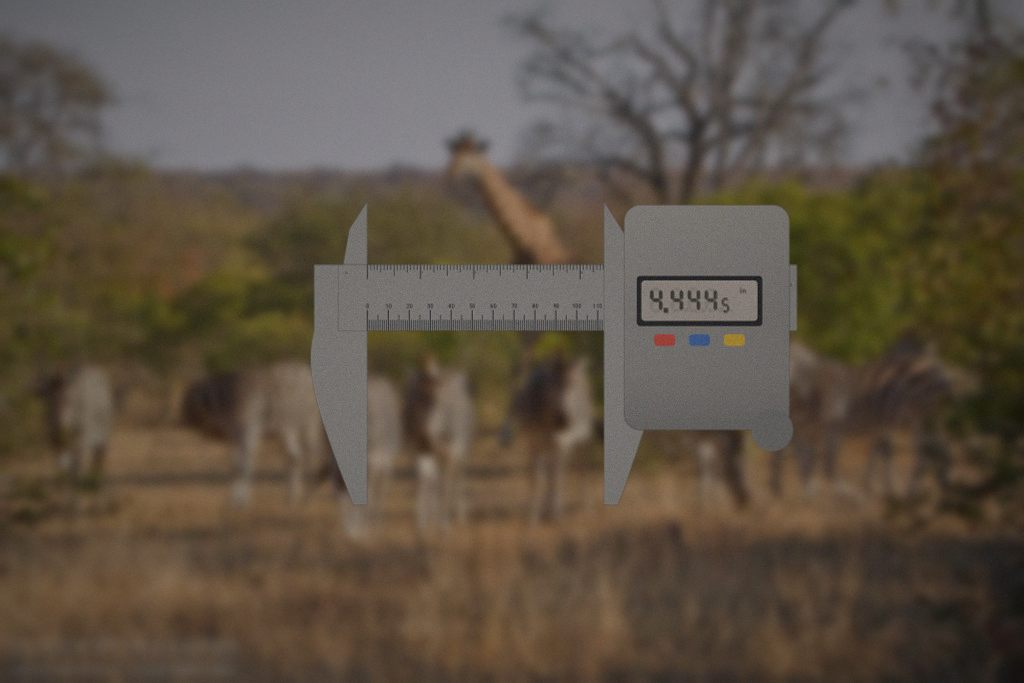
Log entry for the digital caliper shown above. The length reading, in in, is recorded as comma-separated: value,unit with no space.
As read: 4.4445,in
